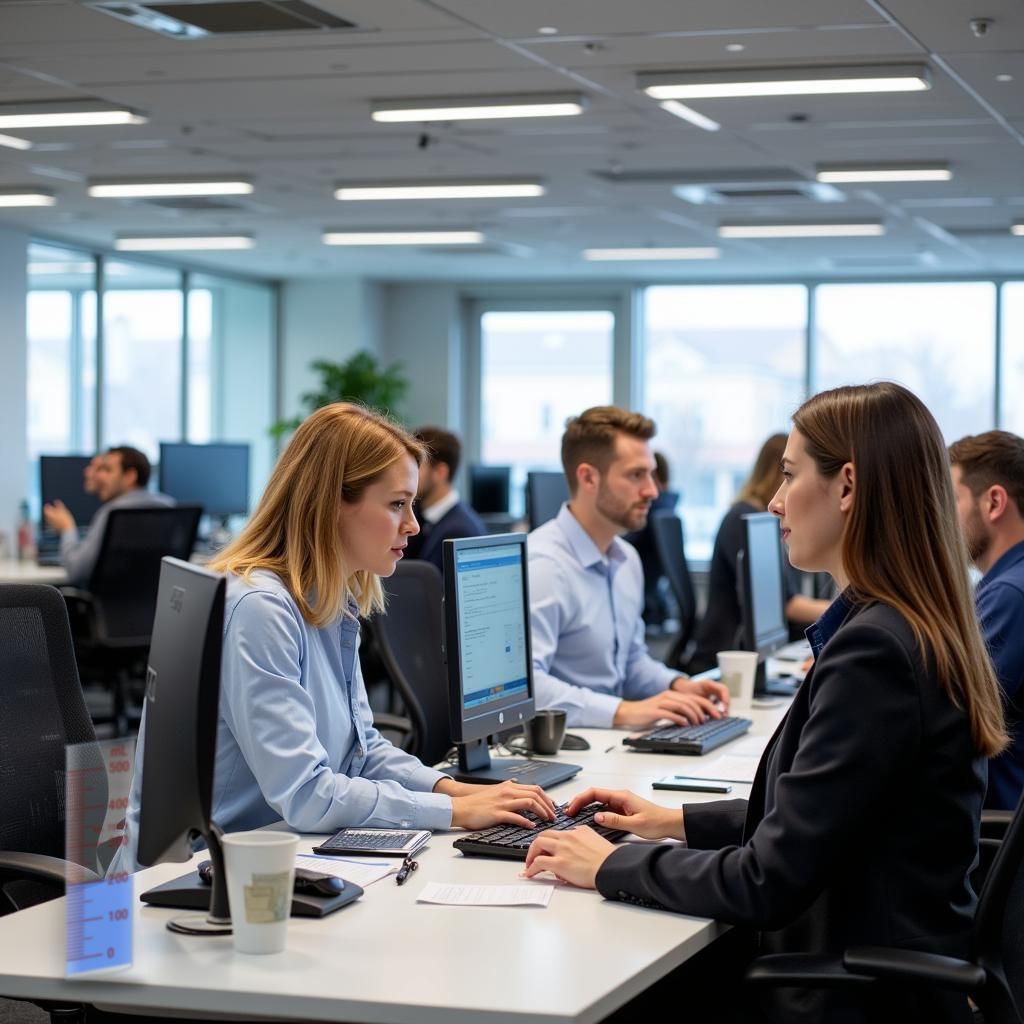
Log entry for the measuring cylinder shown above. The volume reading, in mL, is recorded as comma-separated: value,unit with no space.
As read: 200,mL
